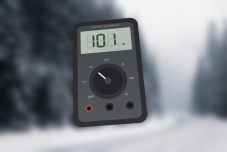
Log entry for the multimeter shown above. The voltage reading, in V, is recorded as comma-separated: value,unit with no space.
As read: 101,V
